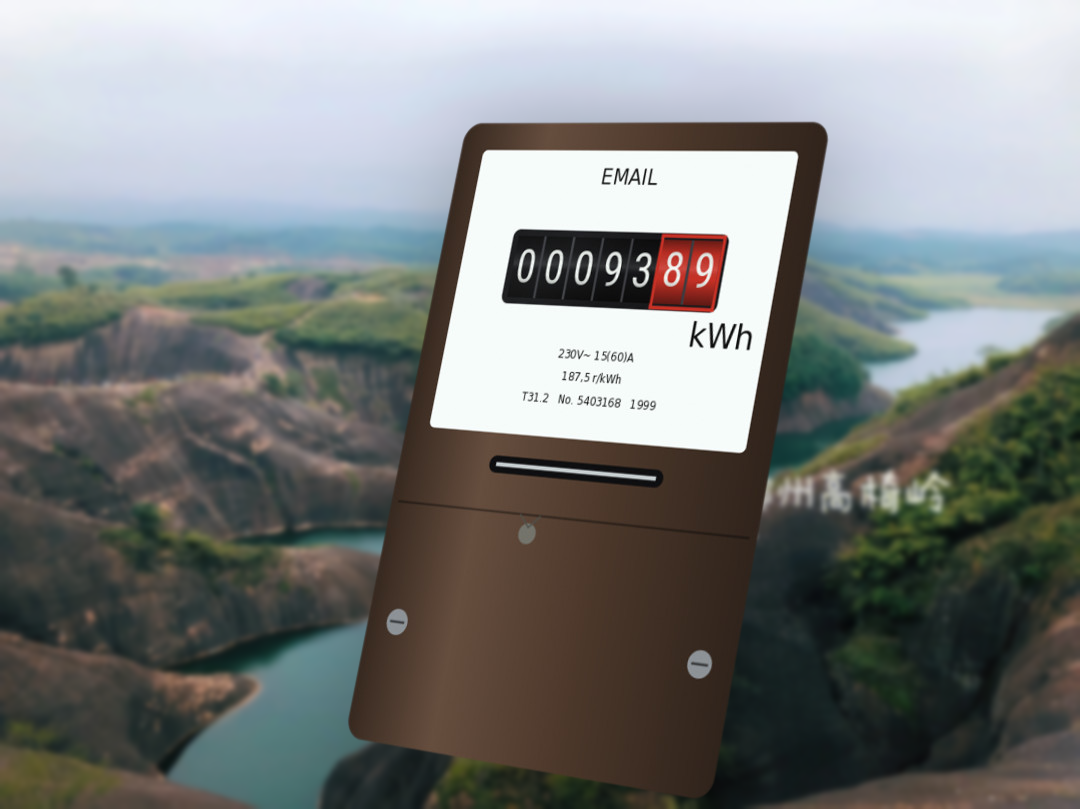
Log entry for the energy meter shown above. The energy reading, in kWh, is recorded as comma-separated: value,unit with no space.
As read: 93.89,kWh
